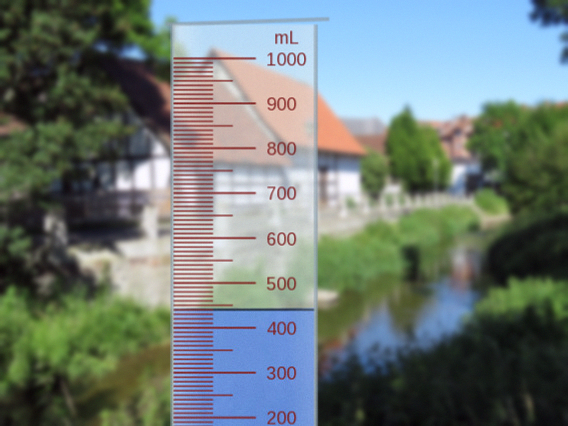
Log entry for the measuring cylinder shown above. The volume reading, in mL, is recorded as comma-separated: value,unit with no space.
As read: 440,mL
